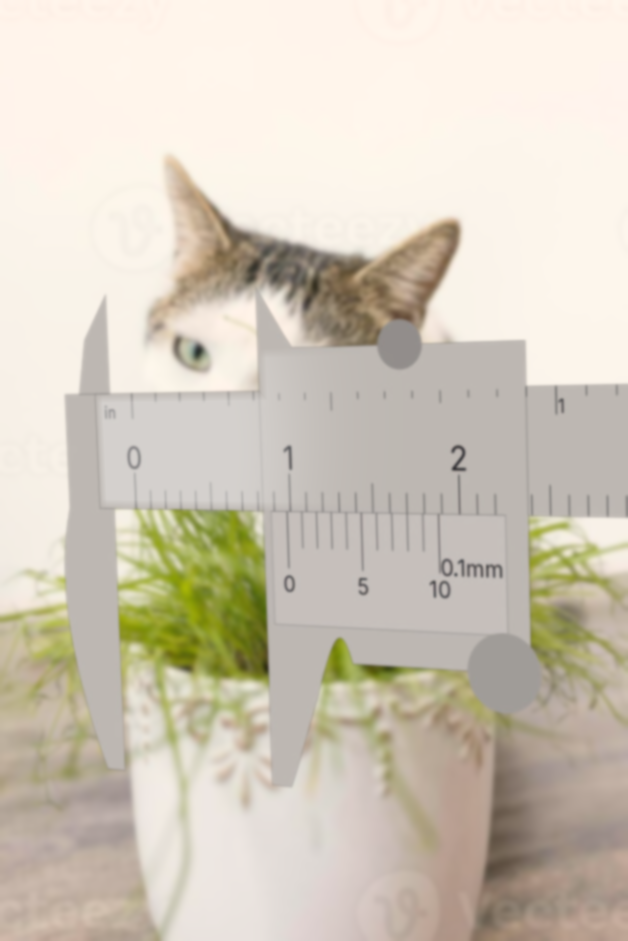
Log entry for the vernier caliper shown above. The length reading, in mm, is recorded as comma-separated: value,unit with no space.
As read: 9.8,mm
